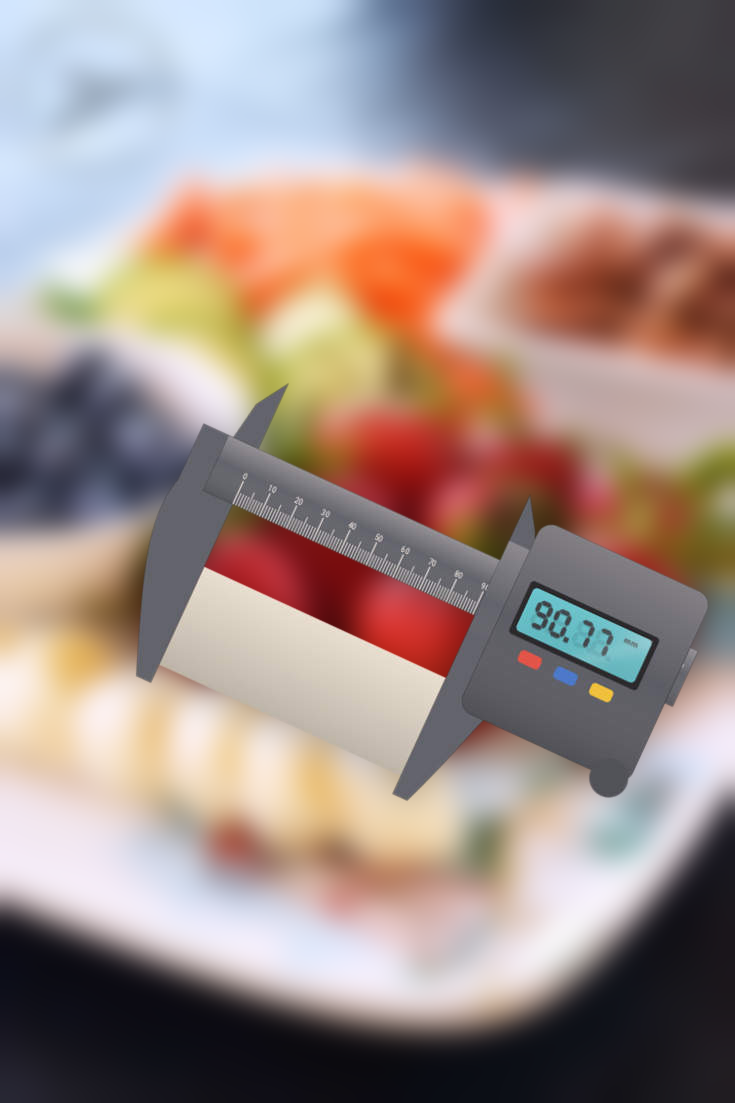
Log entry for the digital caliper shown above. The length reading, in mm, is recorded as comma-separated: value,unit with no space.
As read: 90.77,mm
